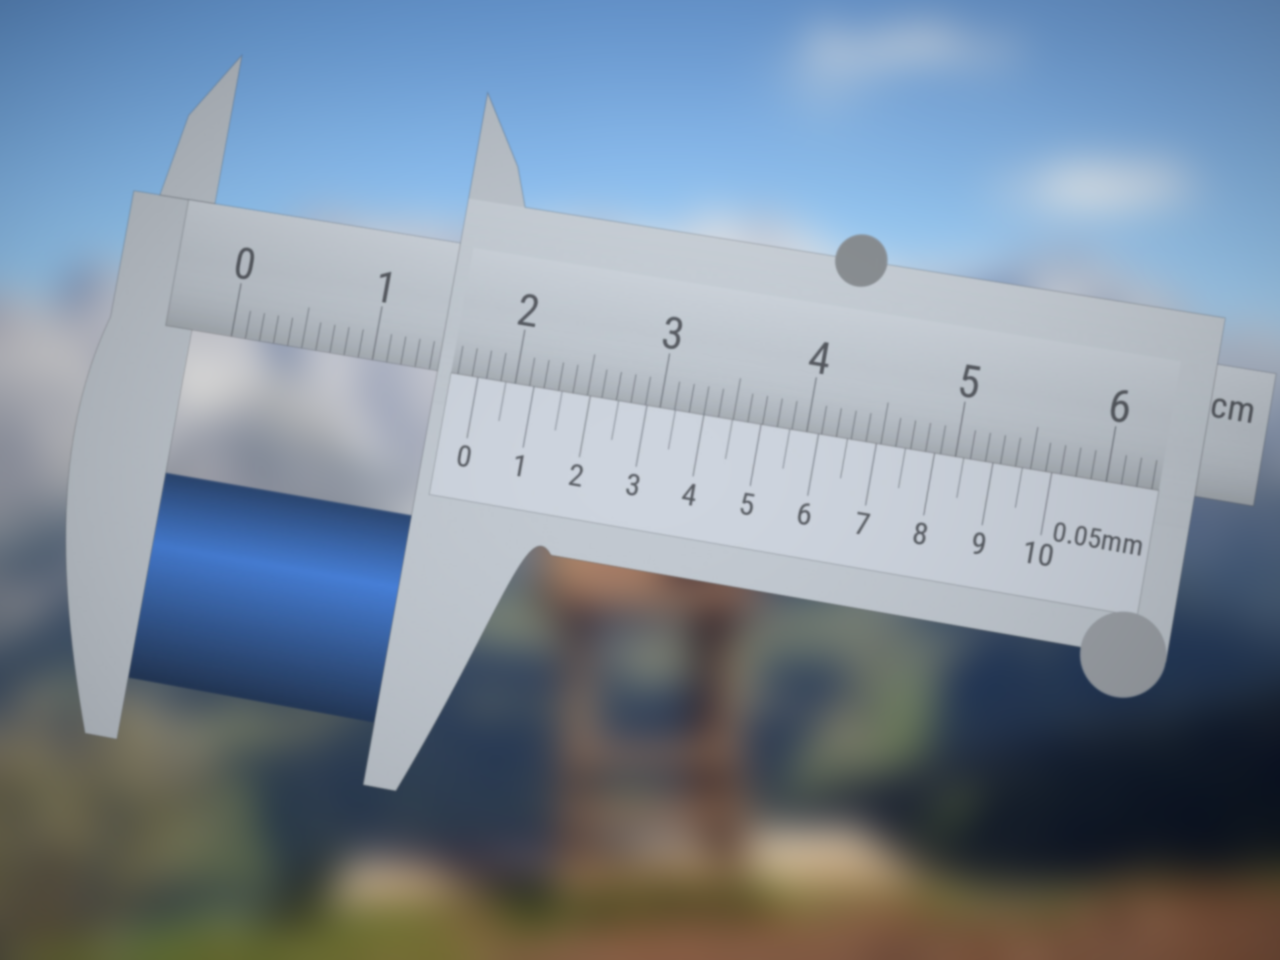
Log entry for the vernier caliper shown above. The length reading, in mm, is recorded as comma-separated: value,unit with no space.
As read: 17.4,mm
